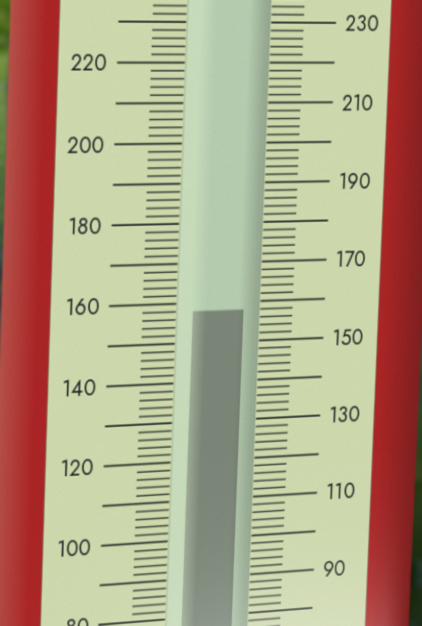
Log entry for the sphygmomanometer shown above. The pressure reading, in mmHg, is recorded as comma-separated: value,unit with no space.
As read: 158,mmHg
